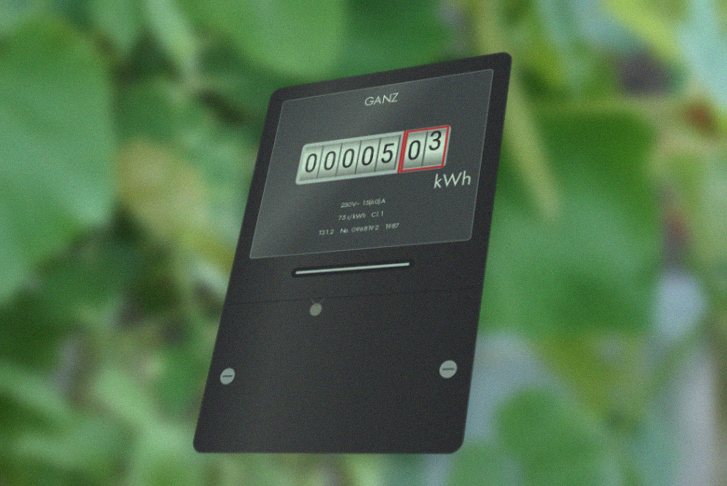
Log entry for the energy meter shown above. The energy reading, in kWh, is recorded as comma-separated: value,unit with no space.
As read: 5.03,kWh
